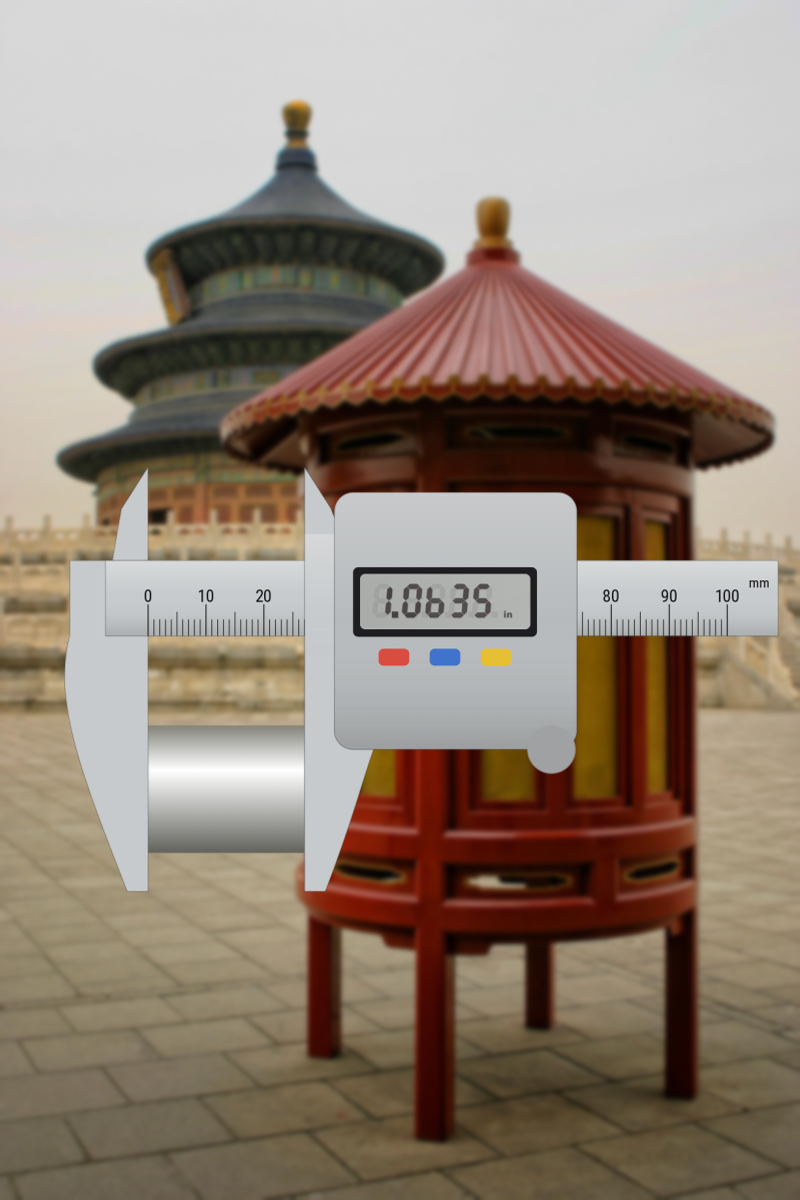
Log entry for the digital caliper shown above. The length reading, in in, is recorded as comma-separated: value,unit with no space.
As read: 1.0635,in
